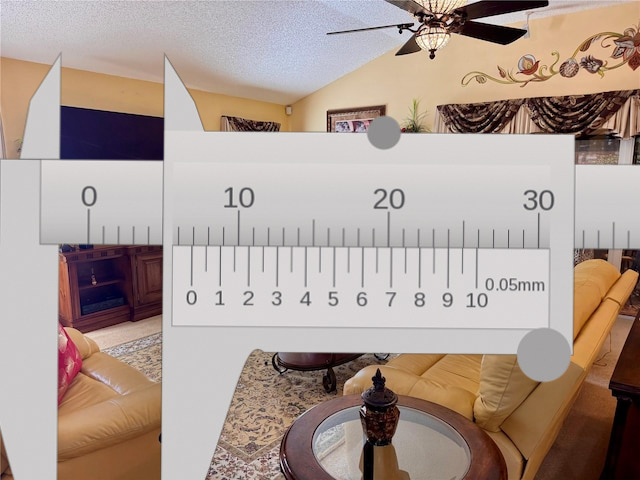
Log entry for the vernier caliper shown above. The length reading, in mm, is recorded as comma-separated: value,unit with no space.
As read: 6.9,mm
